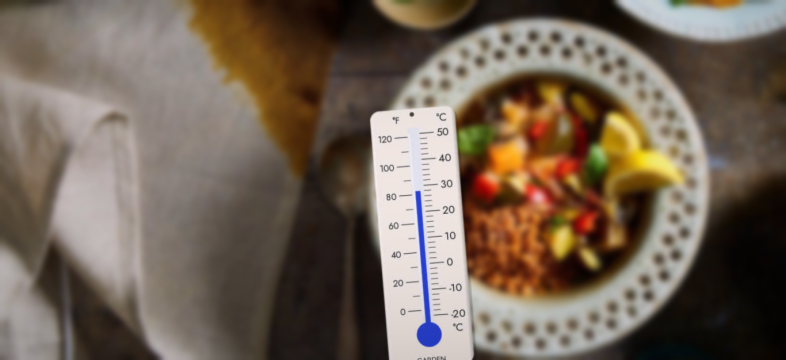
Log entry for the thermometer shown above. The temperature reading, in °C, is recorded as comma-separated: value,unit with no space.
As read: 28,°C
